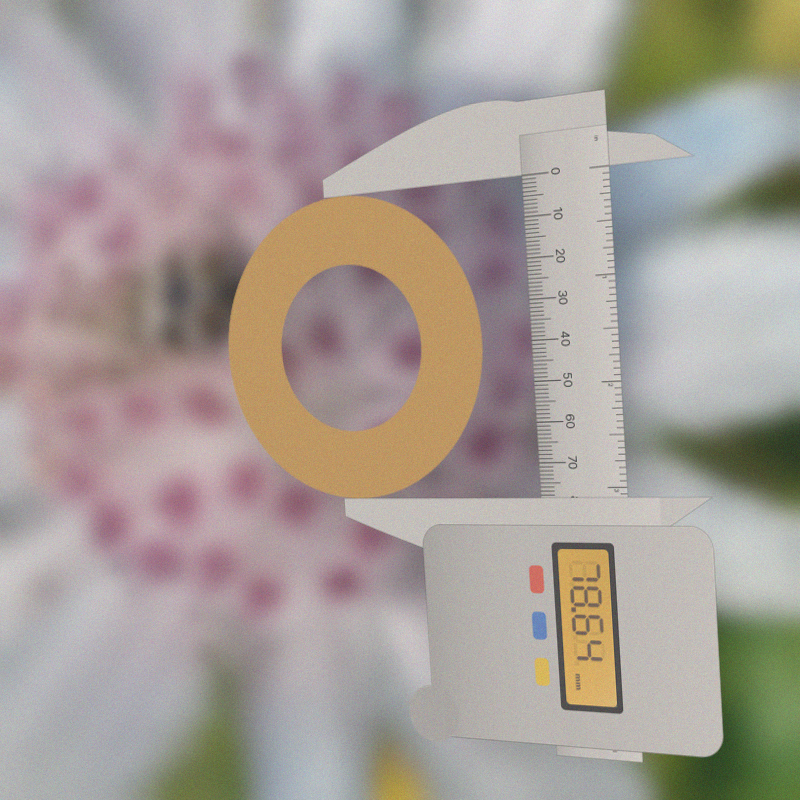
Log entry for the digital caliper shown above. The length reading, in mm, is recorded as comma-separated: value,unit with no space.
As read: 78.64,mm
